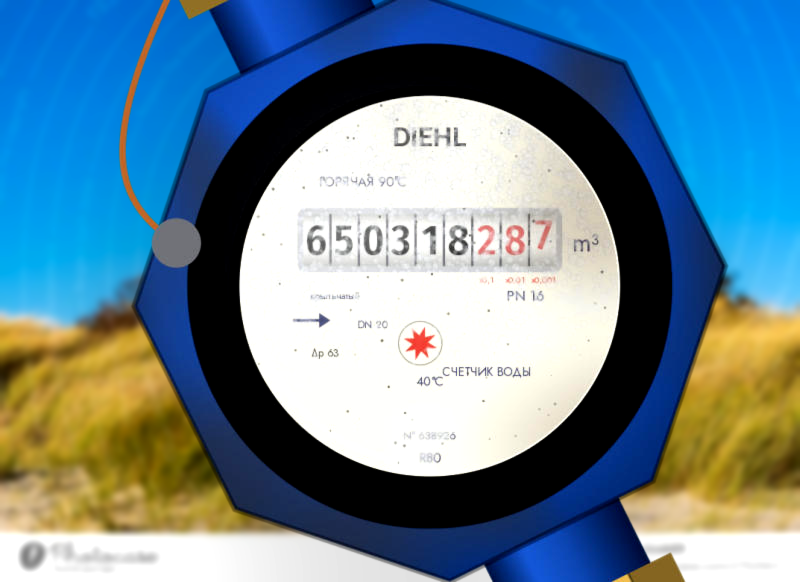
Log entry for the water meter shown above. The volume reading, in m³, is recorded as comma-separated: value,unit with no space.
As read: 650318.287,m³
